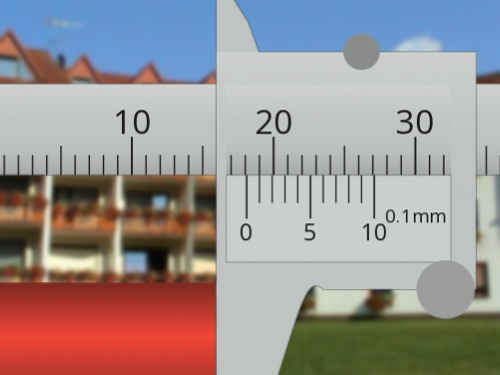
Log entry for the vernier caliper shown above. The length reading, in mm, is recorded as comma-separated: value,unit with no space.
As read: 18.1,mm
